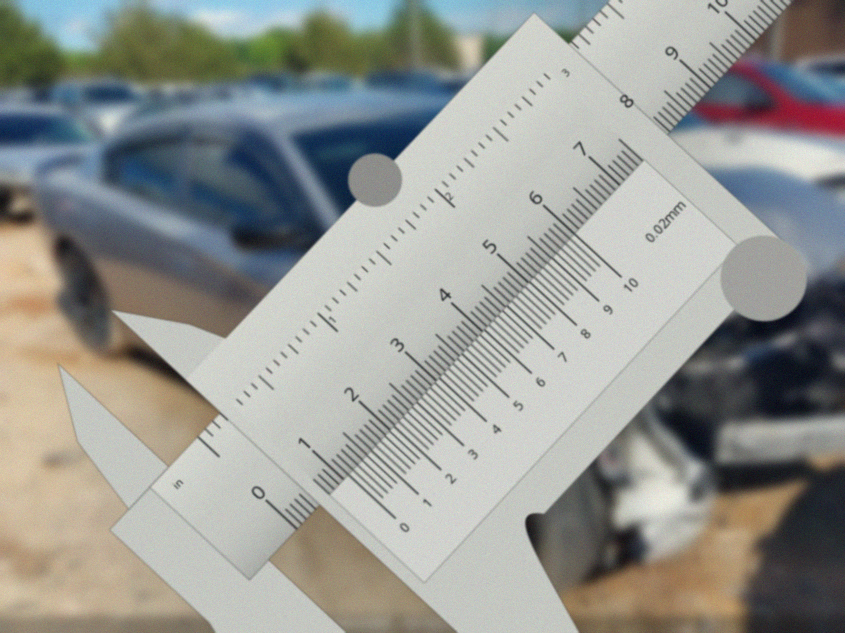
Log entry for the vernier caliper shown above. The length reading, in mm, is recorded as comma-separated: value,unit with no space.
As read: 11.0,mm
